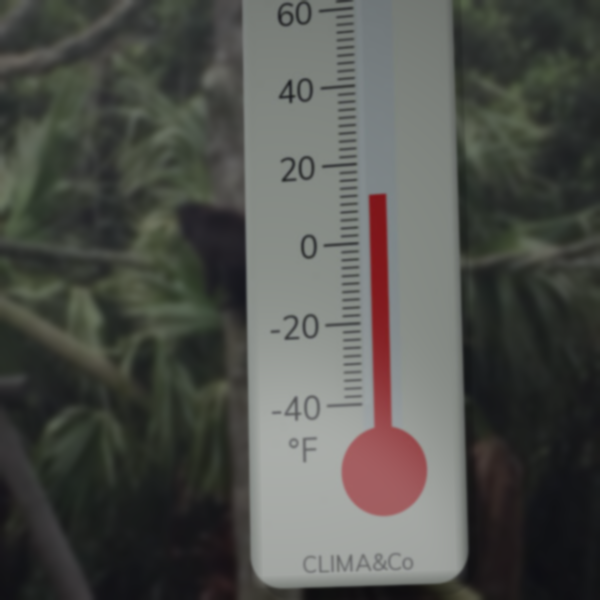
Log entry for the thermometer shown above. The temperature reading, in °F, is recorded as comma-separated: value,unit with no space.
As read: 12,°F
